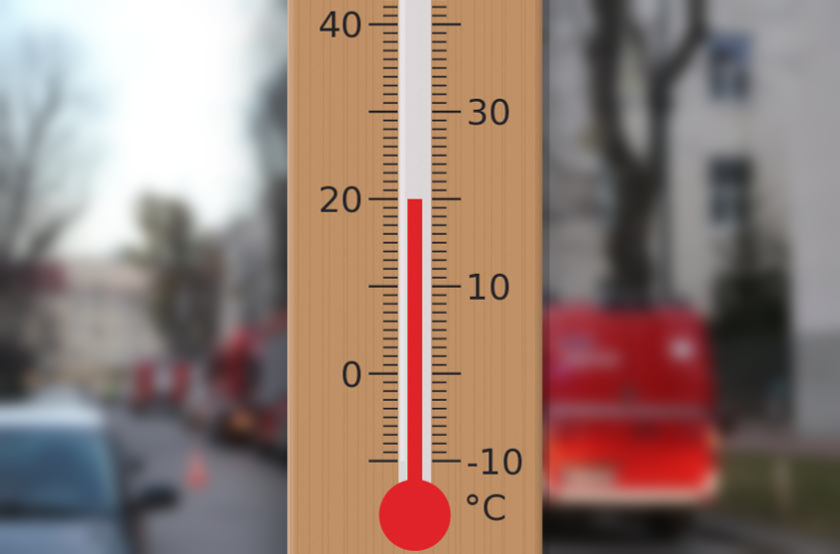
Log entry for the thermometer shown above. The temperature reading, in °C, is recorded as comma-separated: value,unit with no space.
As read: 20,°C
